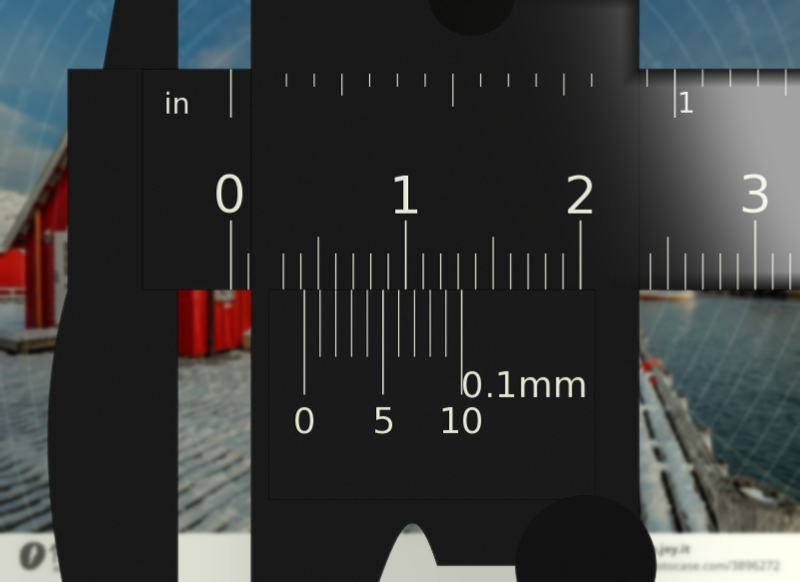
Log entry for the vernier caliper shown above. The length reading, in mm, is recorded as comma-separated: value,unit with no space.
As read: 4.2,mm
